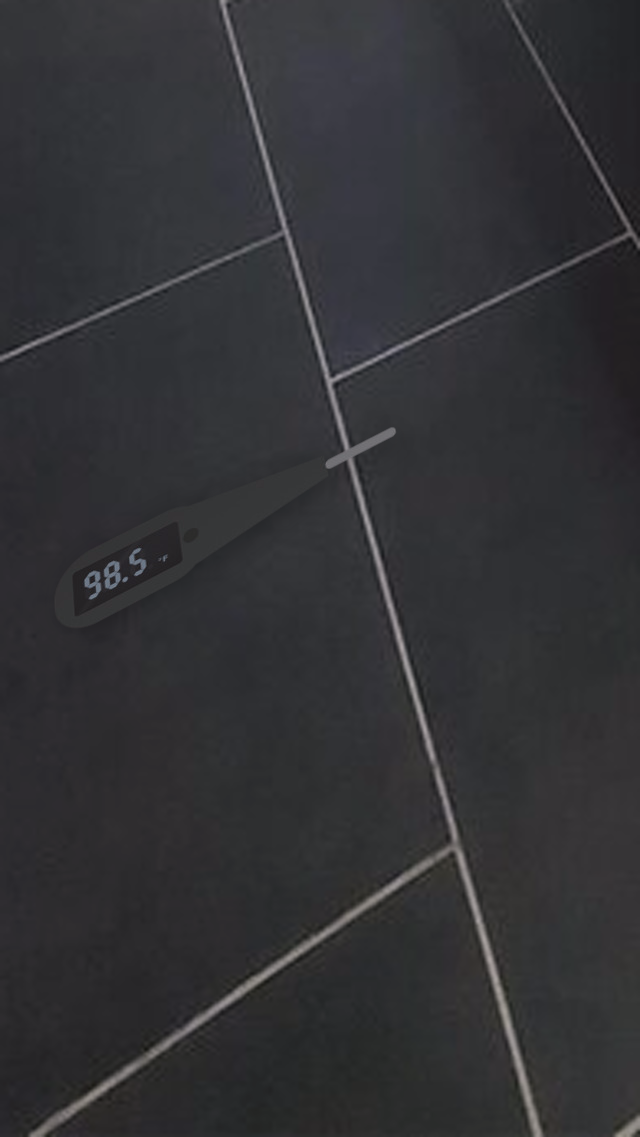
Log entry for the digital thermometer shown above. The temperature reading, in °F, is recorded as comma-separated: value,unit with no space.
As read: 98.5,°F
